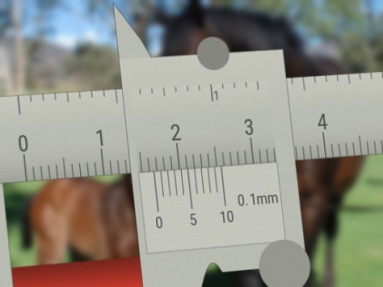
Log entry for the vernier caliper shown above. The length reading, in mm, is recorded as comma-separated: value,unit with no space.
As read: 16.6,mm
